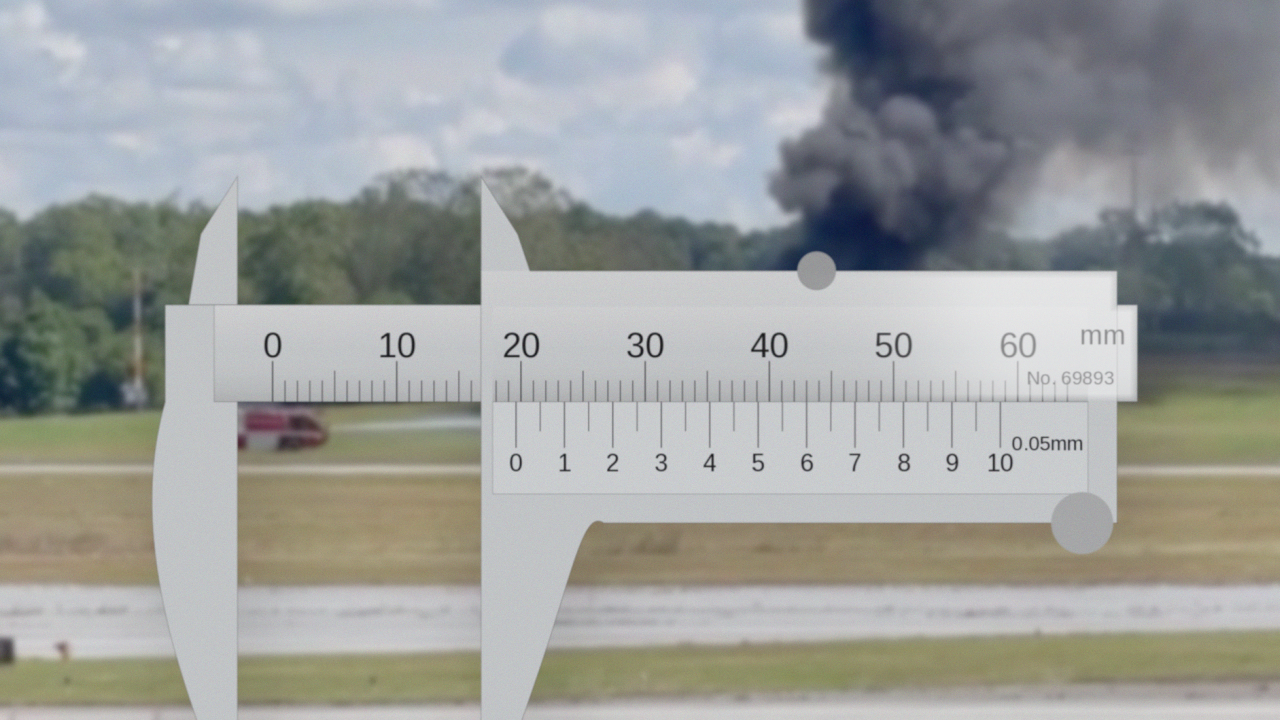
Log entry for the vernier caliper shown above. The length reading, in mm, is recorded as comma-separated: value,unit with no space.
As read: 19.6,mm
